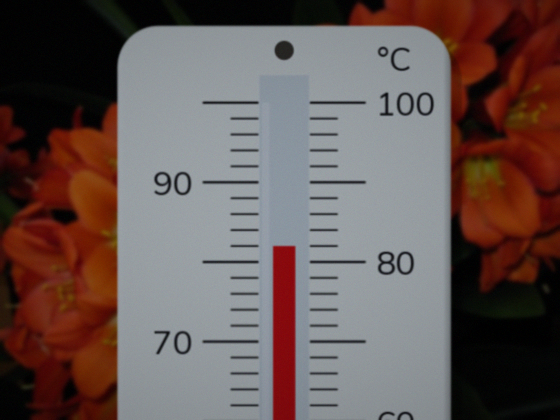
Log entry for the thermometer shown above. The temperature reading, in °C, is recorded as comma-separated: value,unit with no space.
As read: 82,°C
